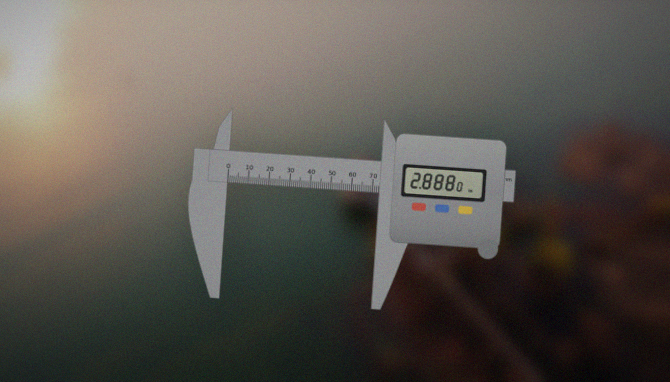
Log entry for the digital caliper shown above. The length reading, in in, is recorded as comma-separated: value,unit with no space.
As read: 2.8880,in
